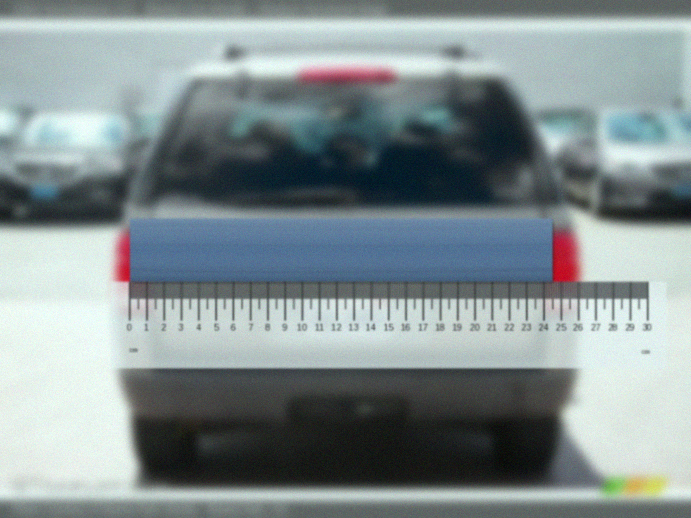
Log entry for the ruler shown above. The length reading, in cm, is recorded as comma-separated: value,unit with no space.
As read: 24.5,cm
